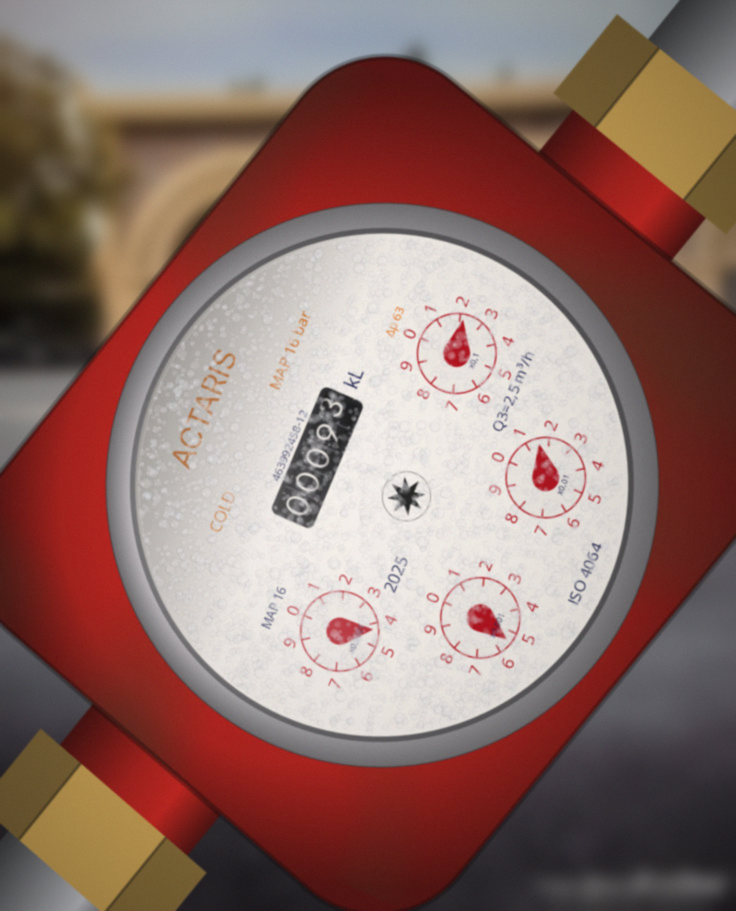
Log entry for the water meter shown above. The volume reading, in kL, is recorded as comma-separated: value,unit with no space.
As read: 93.2154,kL
